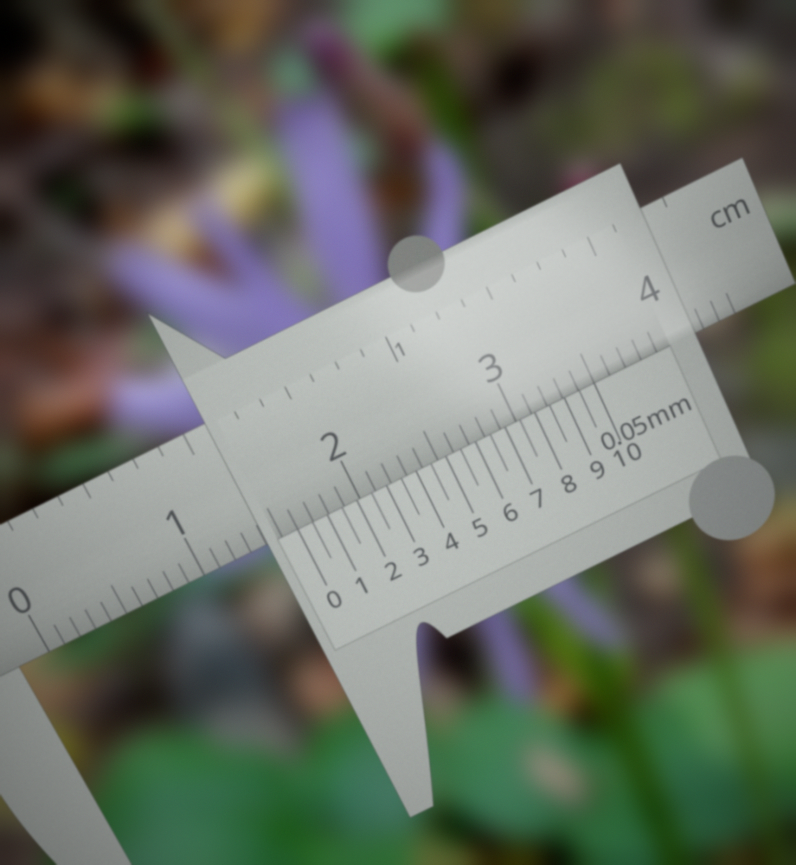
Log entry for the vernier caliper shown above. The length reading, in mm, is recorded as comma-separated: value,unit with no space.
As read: 16.0,mm
